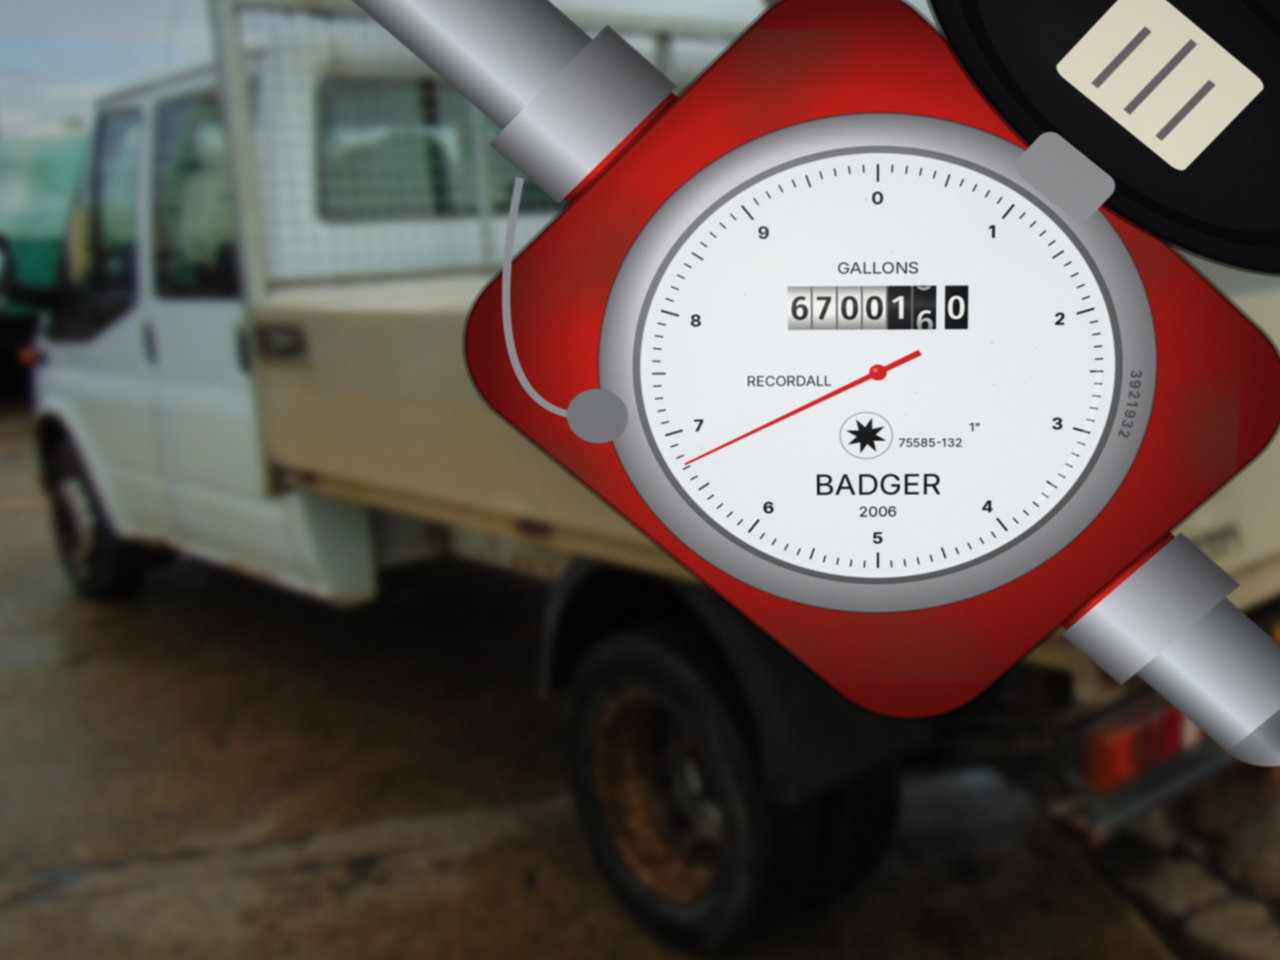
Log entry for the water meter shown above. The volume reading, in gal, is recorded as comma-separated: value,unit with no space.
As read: 6700156.7,gal
